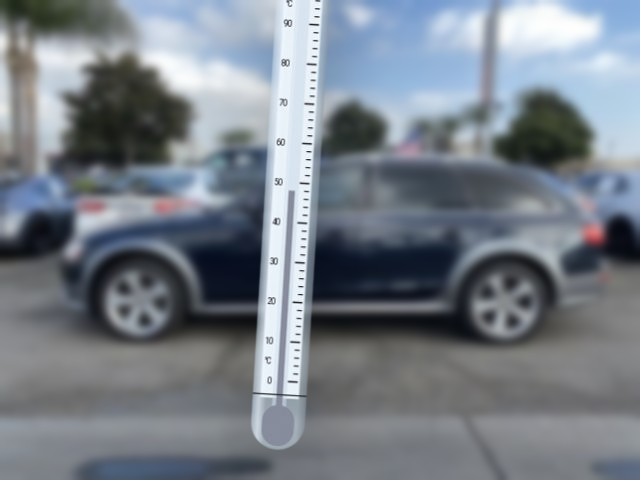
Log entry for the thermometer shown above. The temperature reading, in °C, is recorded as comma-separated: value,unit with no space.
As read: 48,°C
